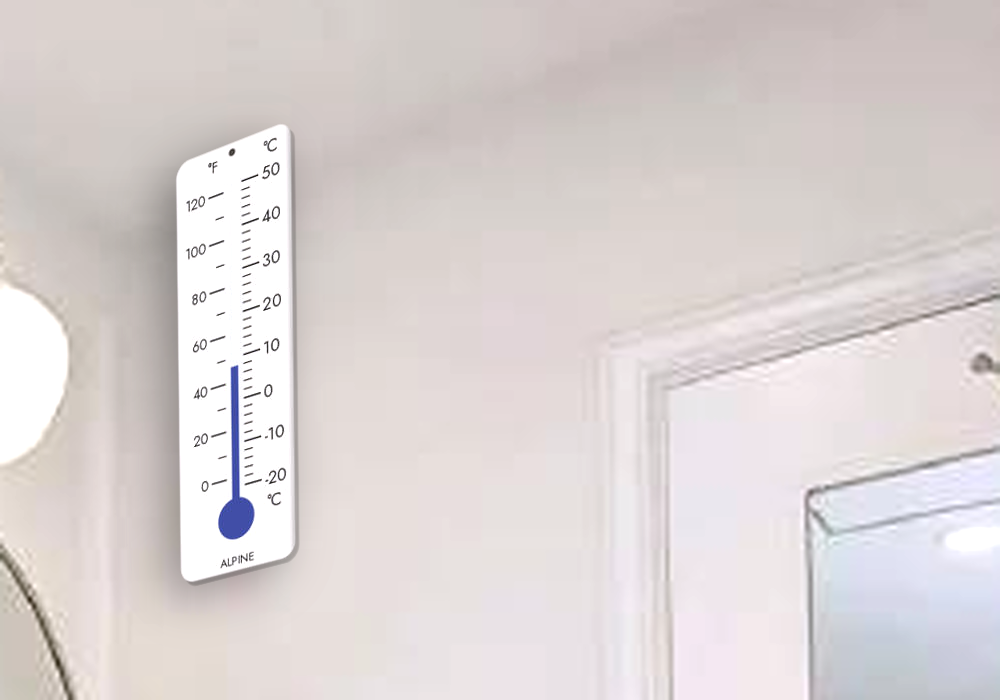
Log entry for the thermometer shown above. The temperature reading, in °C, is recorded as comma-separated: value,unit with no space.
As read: 8,°C
